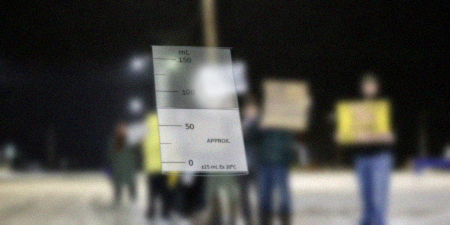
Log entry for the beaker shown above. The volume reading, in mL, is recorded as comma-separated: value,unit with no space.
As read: 75,mL
